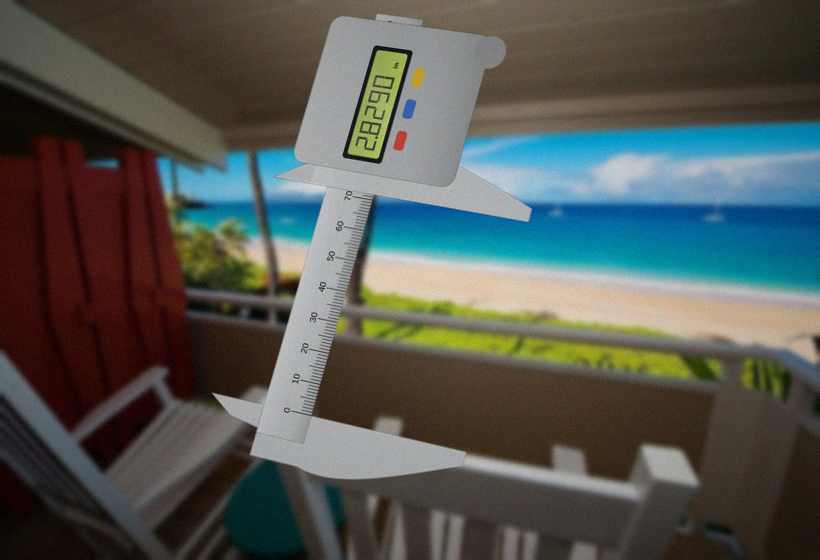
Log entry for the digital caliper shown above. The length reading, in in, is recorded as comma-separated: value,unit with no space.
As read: 2.8290,in
